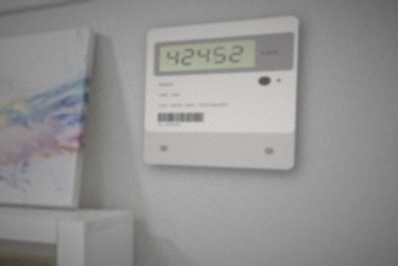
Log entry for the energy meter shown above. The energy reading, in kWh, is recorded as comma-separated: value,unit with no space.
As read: 42452,kWh
